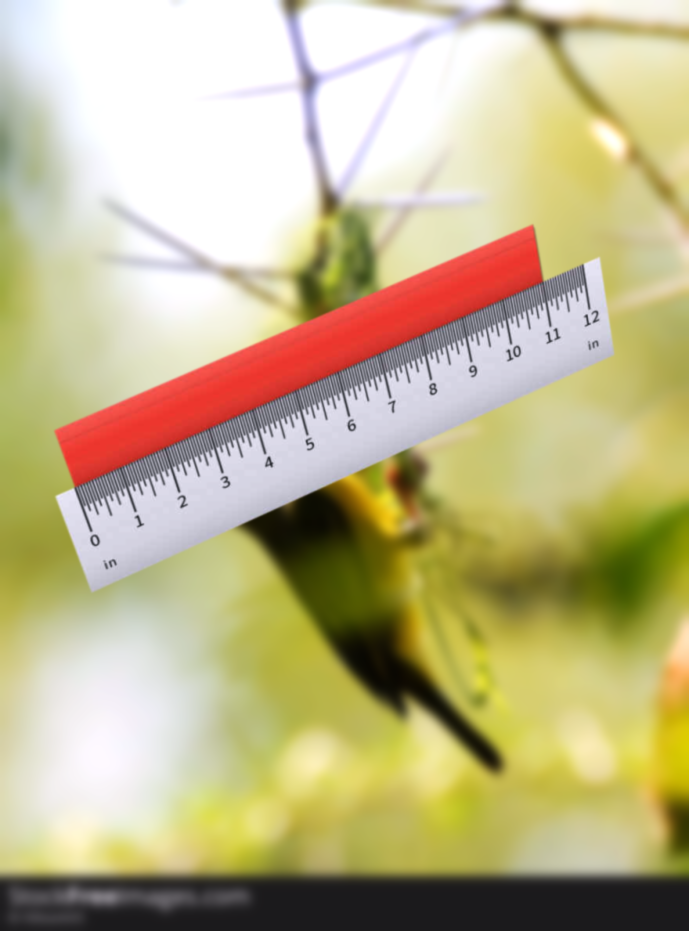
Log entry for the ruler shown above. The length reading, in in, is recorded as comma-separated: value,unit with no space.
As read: 11,in
